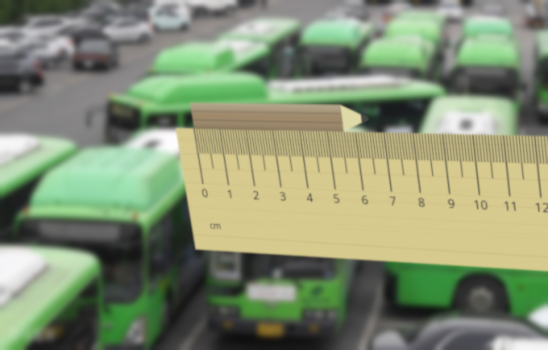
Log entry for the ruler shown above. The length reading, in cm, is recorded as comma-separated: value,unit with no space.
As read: 6.5,cm
